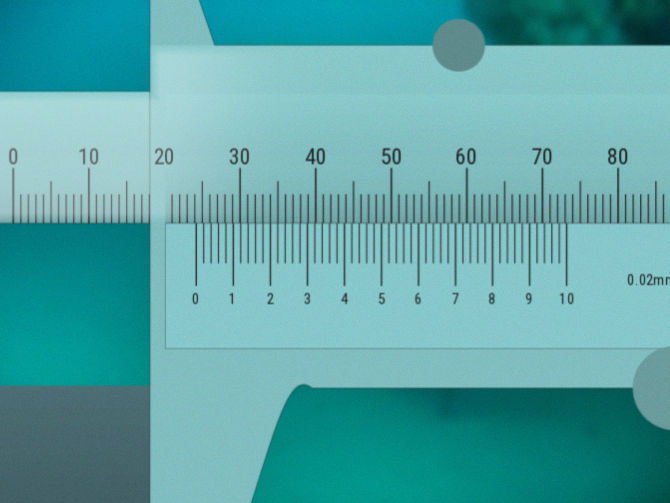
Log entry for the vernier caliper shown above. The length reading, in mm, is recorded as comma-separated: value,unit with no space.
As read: 24.2,mm
